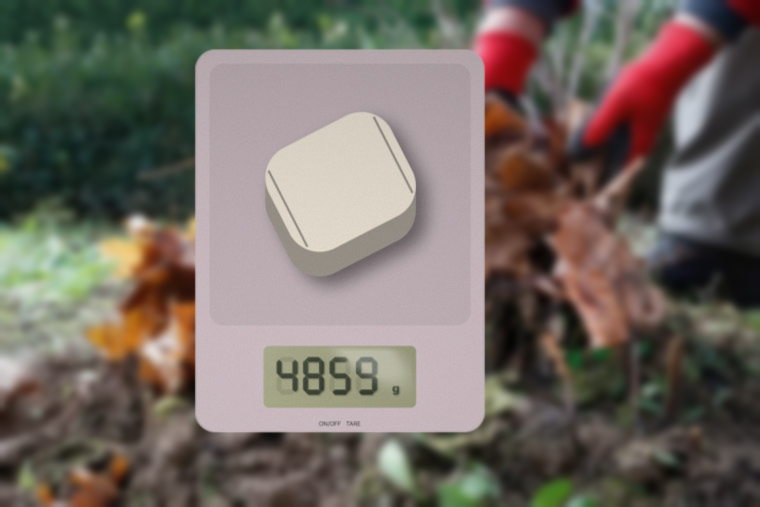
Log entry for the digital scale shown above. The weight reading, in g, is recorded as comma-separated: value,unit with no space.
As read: 4859,g
